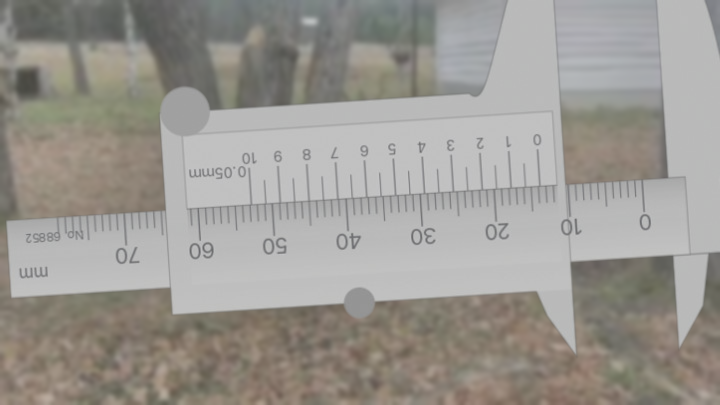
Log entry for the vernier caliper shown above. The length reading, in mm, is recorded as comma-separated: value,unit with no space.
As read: 13.8,mm
